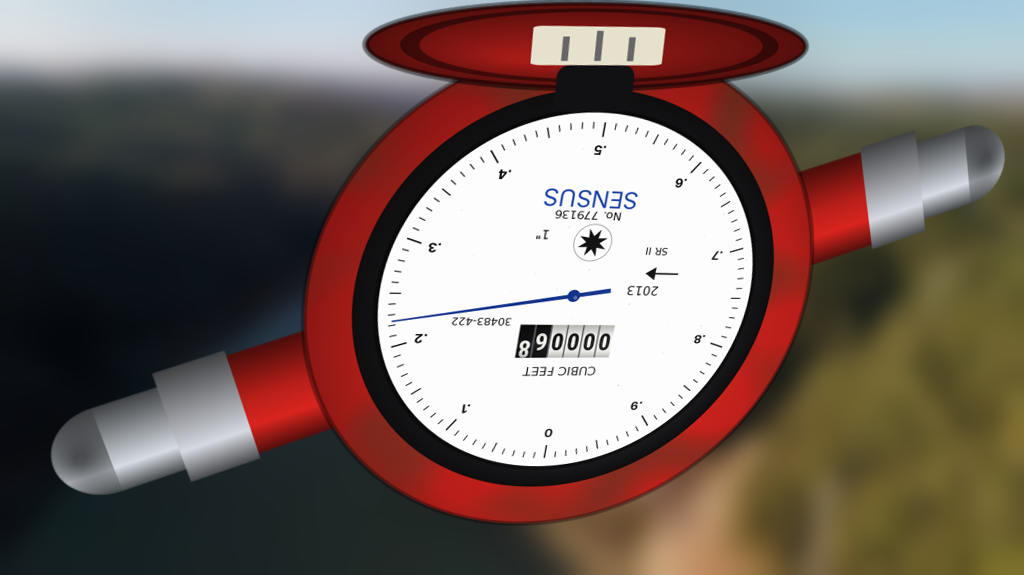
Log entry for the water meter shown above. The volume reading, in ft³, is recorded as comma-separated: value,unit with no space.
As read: 68.22,ft³
